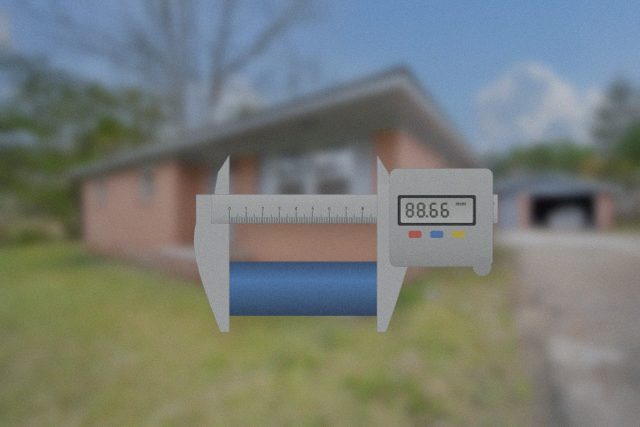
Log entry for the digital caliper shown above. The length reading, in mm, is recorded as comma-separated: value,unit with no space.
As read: 88.66,mm
